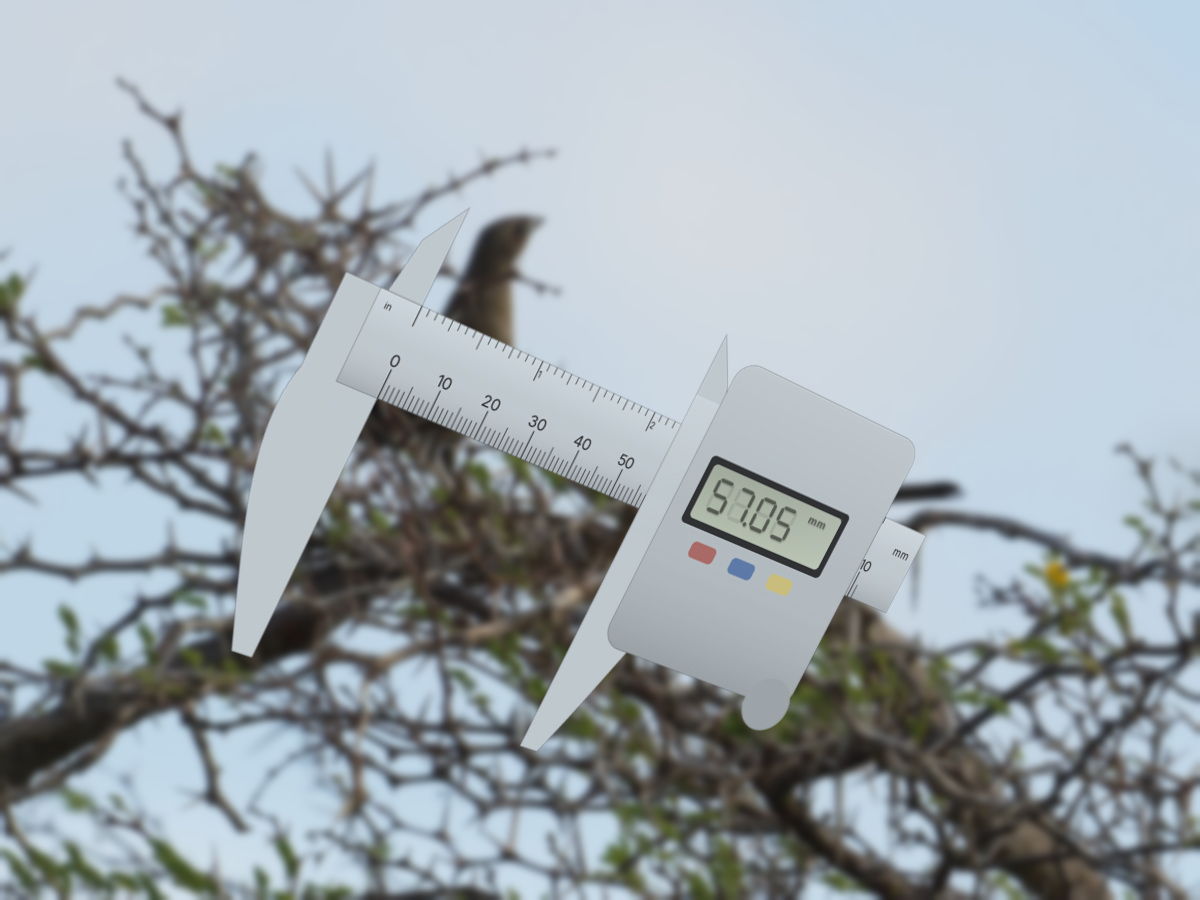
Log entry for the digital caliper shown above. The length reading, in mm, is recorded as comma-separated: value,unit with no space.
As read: 57.05,mm
